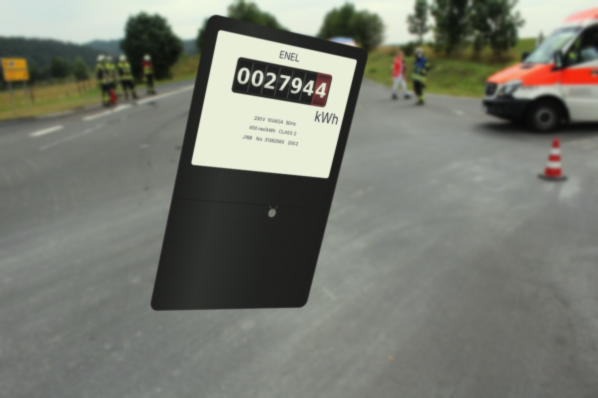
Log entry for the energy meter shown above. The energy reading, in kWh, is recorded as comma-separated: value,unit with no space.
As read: 2794.4,kWh
